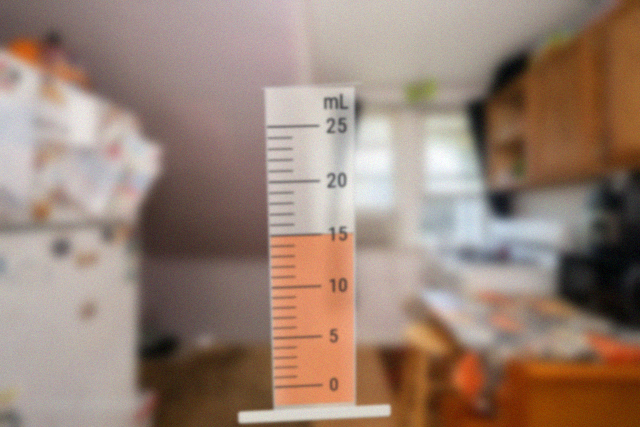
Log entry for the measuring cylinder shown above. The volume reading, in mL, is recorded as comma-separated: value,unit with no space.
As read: 15,mL
